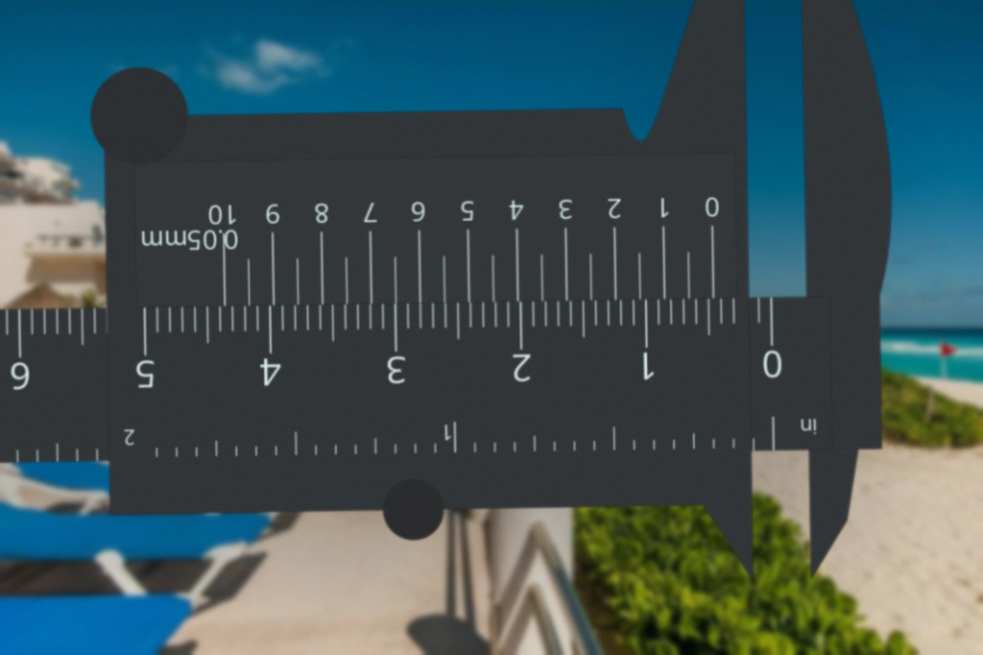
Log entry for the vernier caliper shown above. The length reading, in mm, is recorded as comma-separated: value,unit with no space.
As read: 4.6,mm
